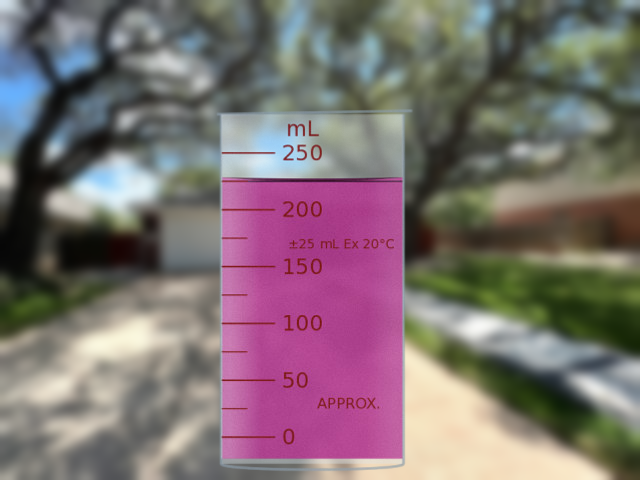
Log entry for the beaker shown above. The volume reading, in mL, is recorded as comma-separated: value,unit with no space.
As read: 225,mL
